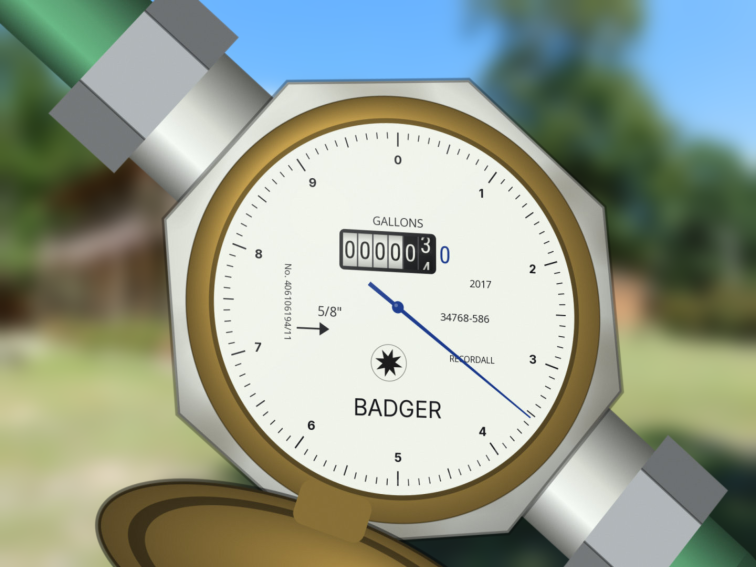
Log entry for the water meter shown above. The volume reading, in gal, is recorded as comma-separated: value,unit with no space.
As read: 33.5,gal
